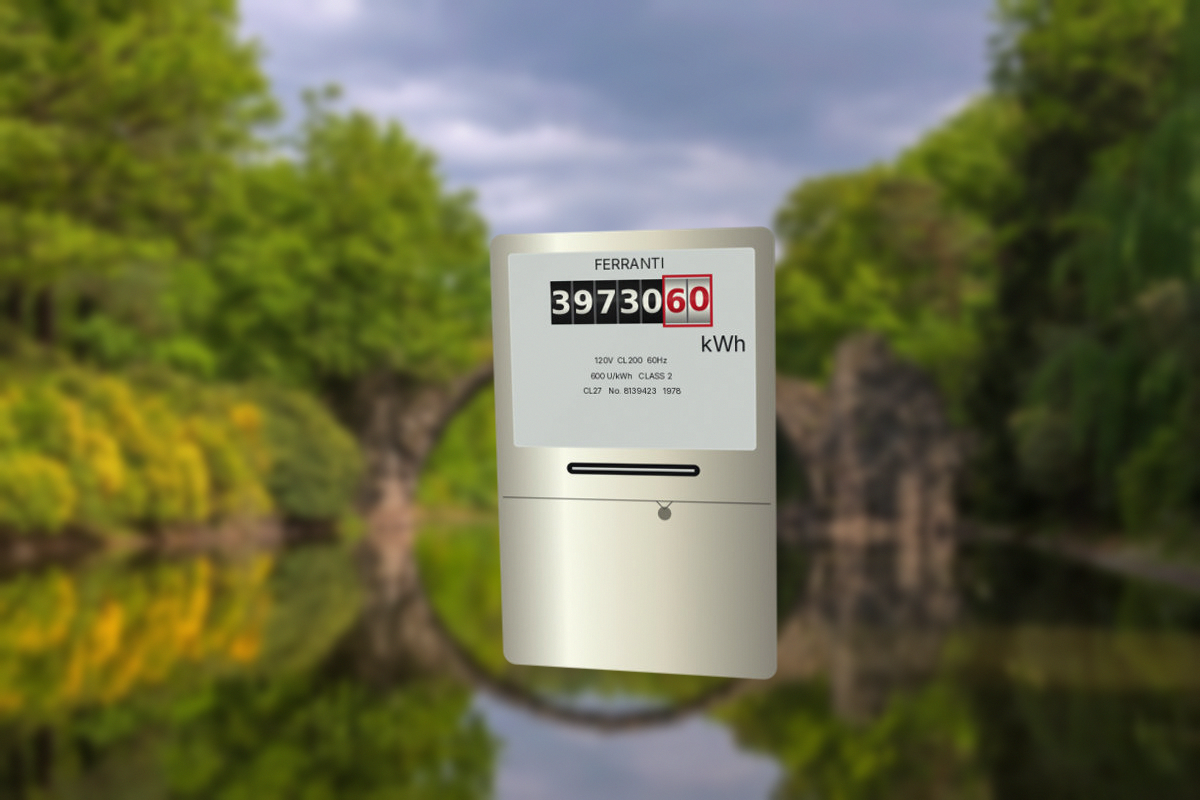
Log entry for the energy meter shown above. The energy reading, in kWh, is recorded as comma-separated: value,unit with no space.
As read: 39730.60,kWh
